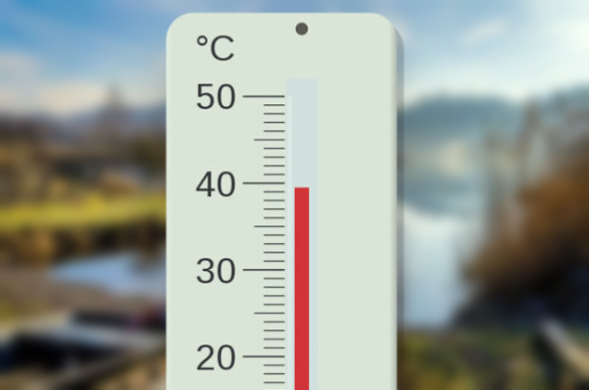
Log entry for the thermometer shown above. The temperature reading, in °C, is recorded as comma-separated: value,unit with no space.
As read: 39.5,°C
